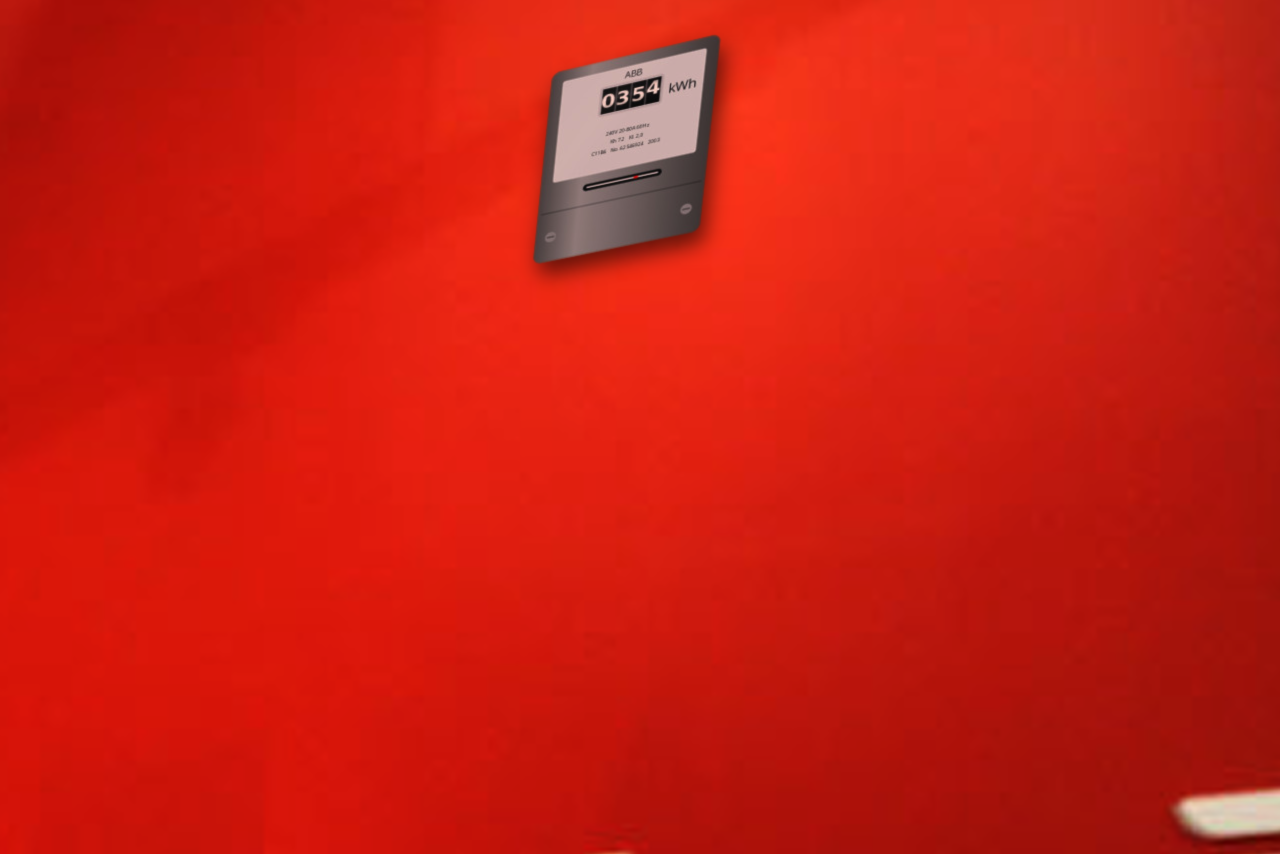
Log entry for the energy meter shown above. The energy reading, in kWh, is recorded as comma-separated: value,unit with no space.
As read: 354,kWh
